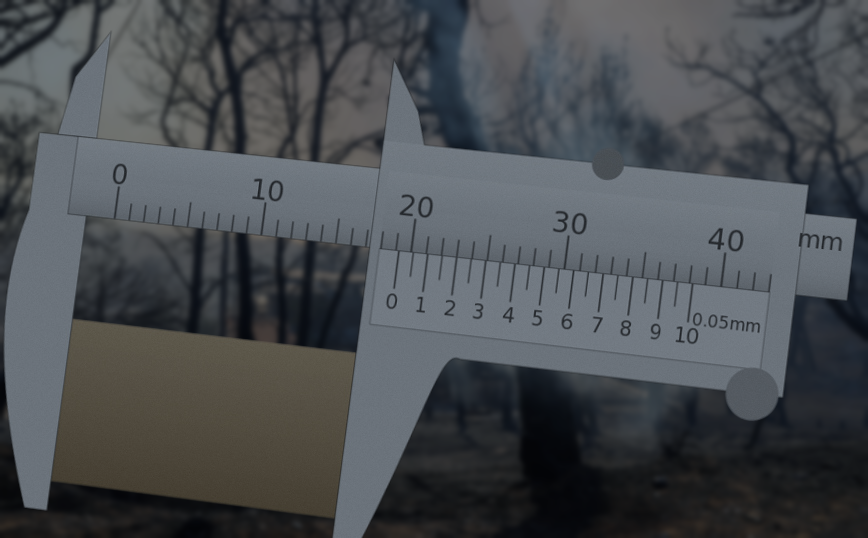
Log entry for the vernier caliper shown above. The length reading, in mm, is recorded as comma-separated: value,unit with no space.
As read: 19.2,mm
